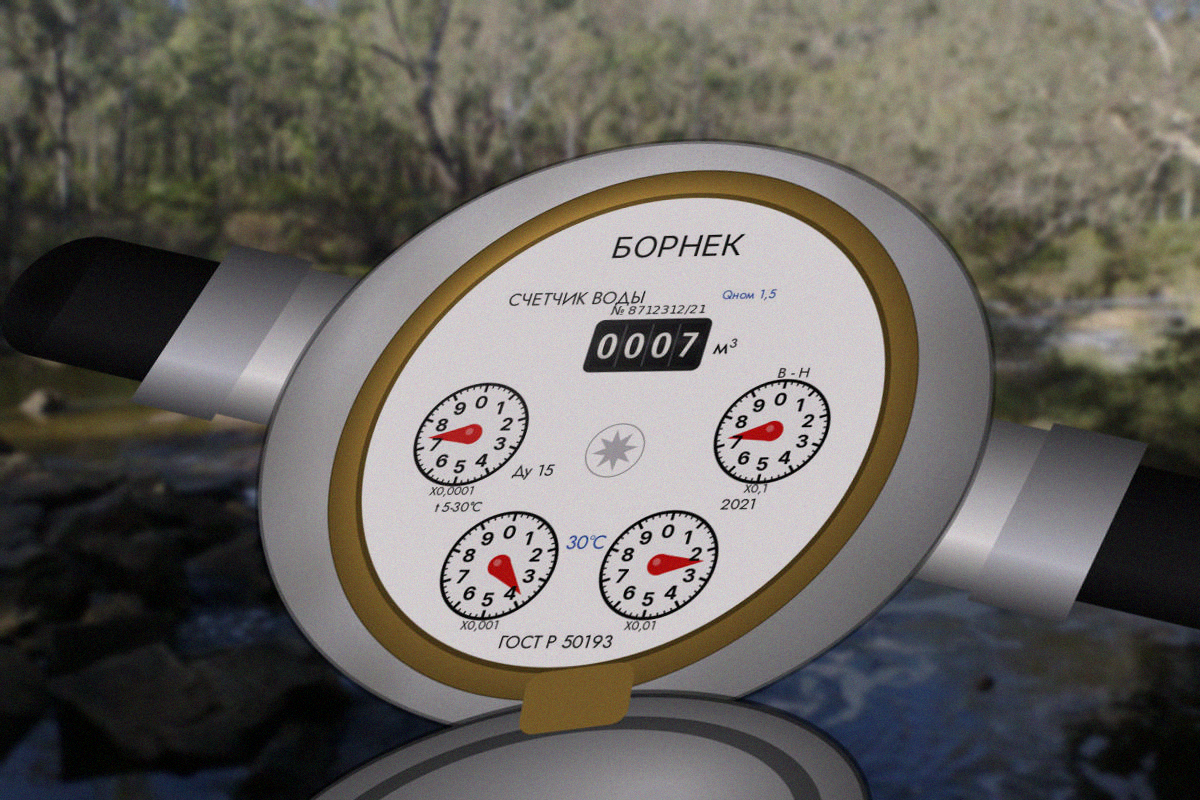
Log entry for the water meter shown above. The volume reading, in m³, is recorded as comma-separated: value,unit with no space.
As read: 7.7237,m³
